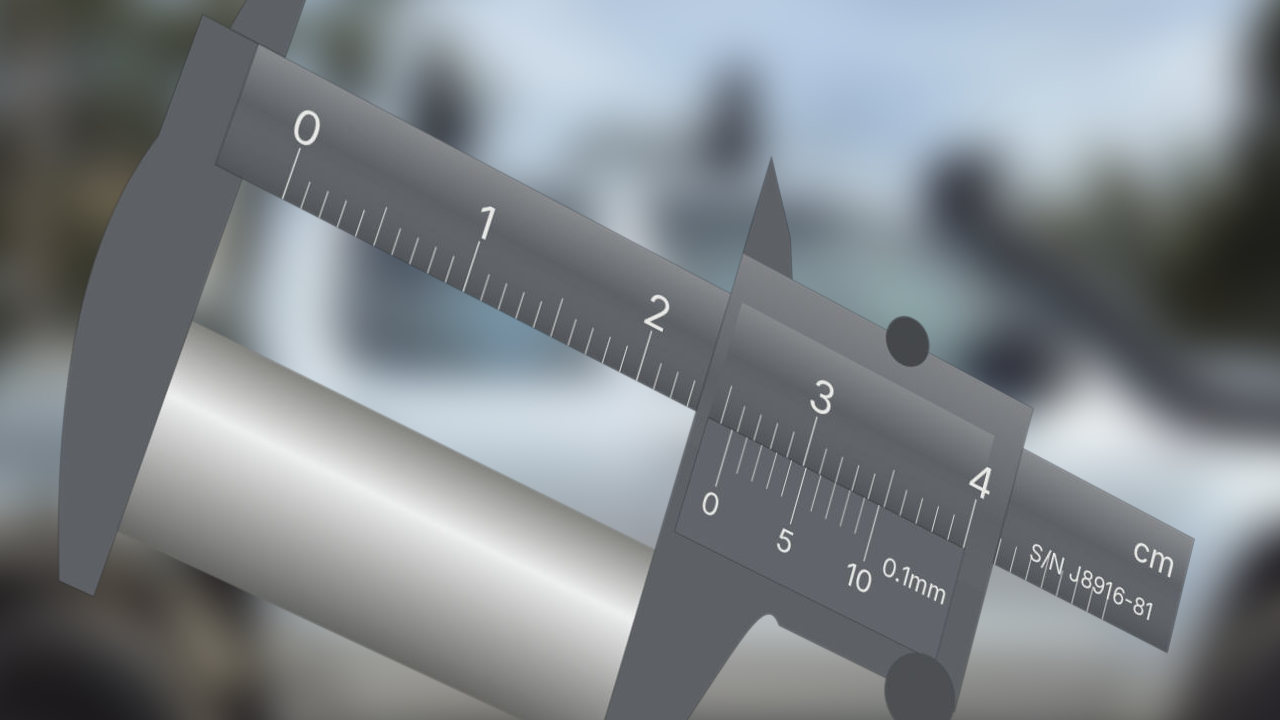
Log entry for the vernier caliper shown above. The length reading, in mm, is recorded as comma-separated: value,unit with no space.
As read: 25.7,mm
